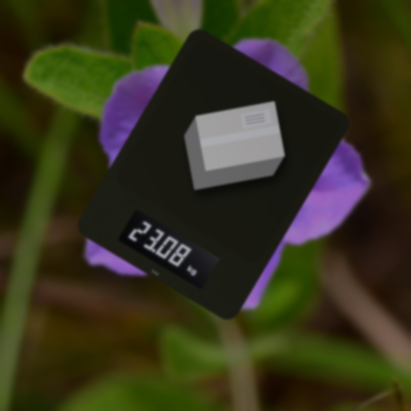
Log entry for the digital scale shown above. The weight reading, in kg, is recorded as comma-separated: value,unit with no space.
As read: 23.08,kg
